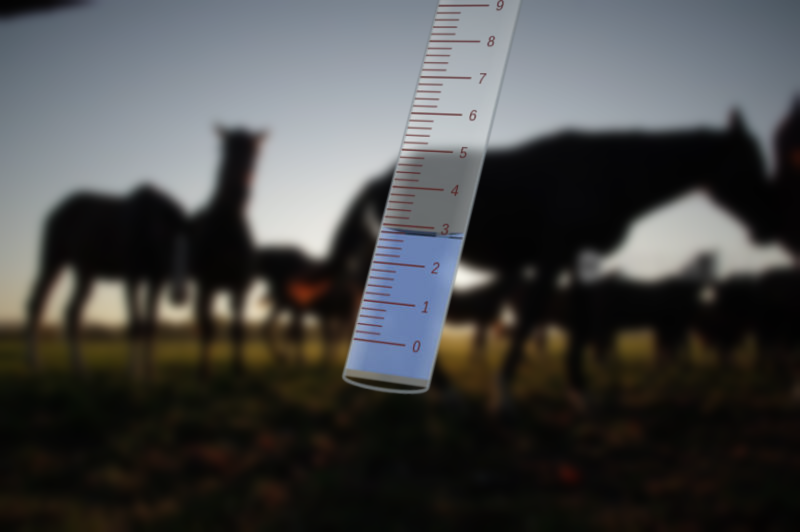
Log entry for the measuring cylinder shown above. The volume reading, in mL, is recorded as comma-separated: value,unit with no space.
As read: 2.8,mL
